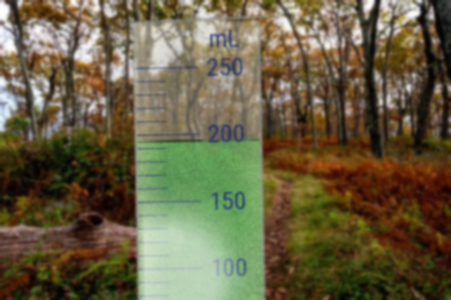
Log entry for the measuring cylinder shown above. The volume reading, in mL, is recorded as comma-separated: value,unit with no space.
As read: 195,mL
